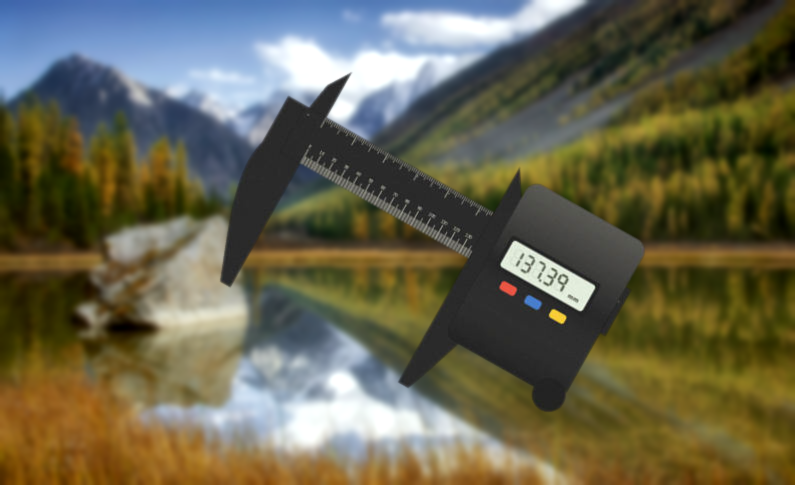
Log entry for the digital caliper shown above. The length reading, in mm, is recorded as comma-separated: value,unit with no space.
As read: 137.39,mm
